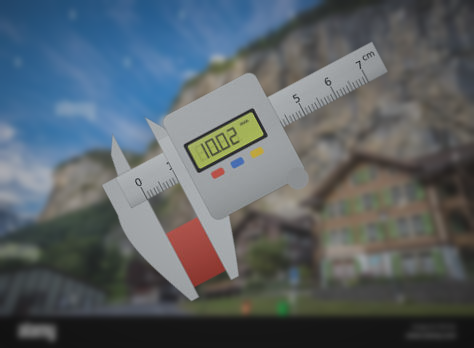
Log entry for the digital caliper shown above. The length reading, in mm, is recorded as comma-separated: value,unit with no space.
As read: 10.02,mm
